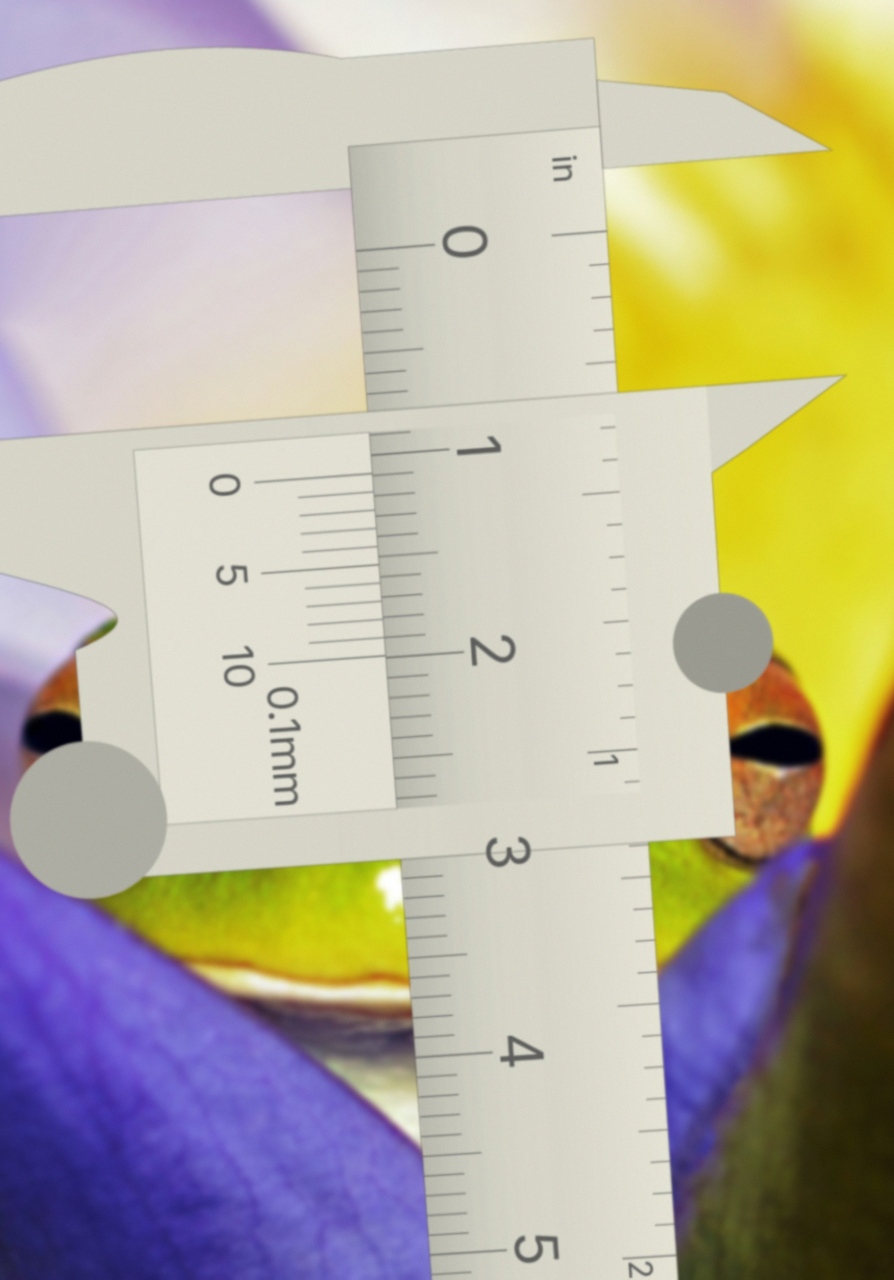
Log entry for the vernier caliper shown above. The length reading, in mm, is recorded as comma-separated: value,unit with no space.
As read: 10.9,mm
